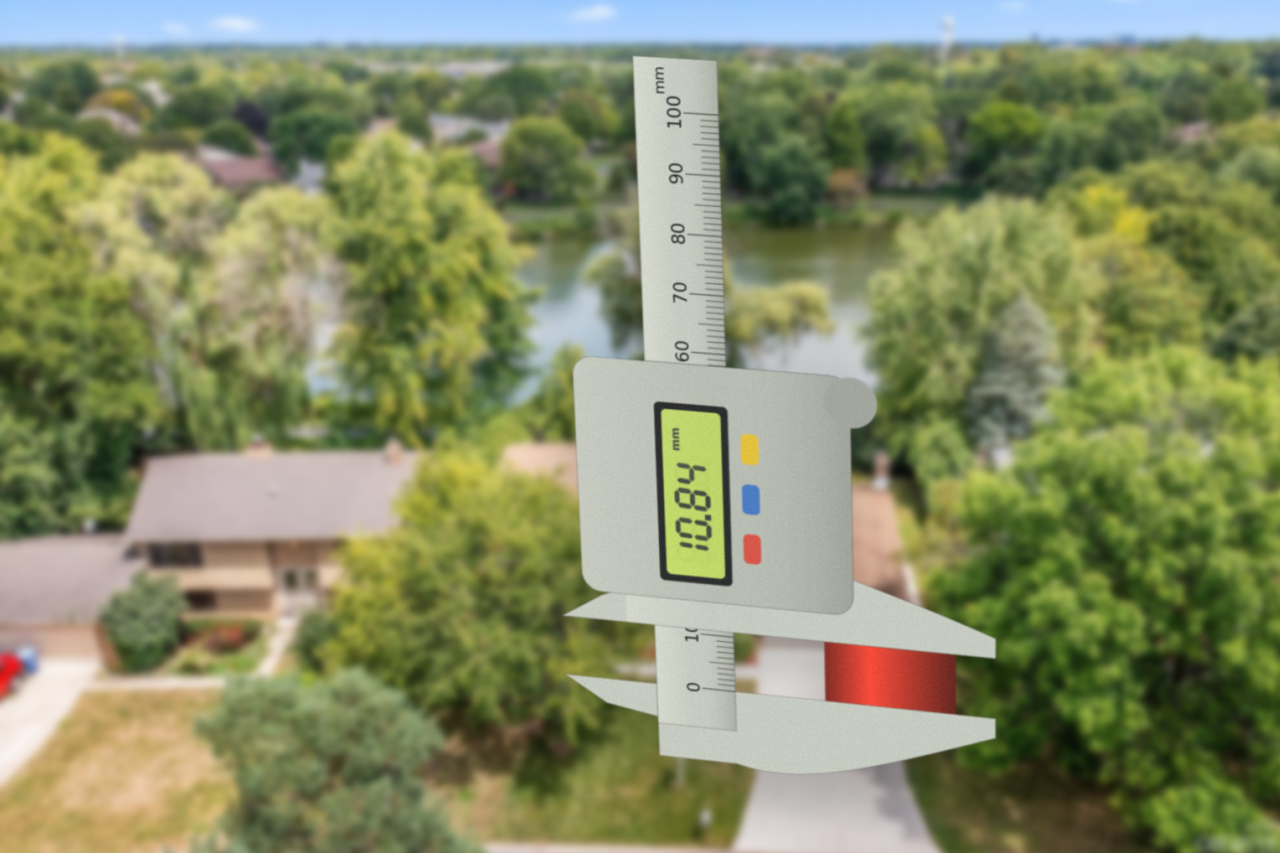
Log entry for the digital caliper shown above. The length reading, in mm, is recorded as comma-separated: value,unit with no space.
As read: 10.84,mm
